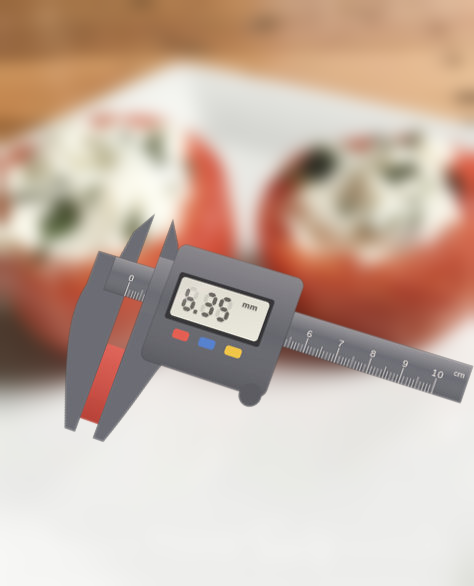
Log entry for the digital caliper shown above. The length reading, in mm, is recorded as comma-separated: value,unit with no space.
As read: 6.35,mm
